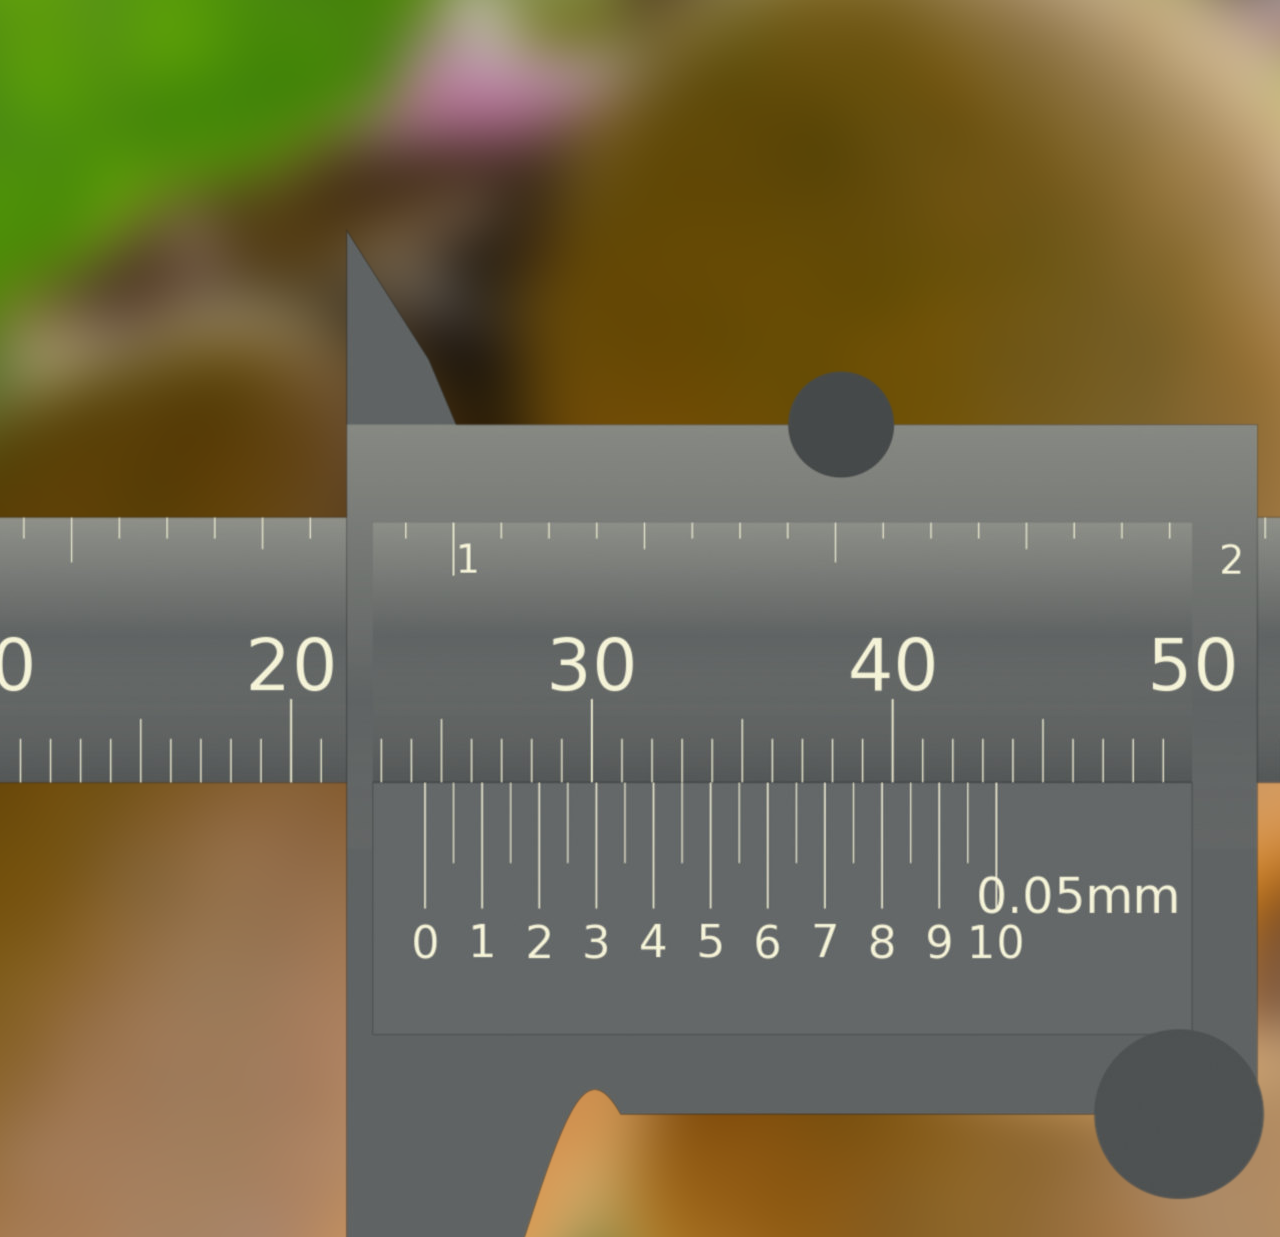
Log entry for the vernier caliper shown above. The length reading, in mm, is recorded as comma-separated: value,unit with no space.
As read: 24.45,mm
